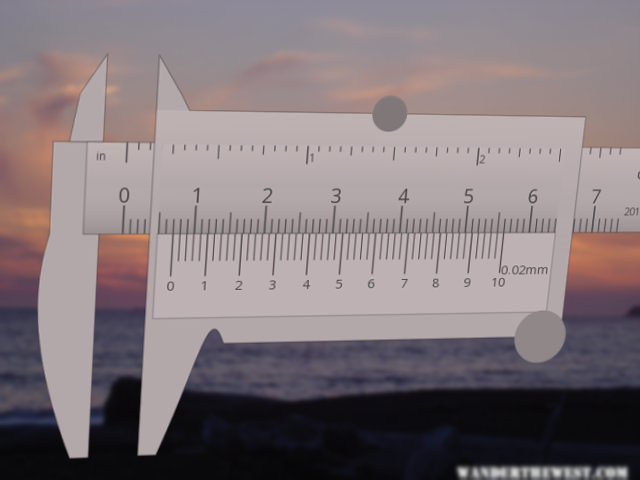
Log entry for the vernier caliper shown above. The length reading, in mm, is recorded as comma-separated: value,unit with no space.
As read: 7.0,mm
